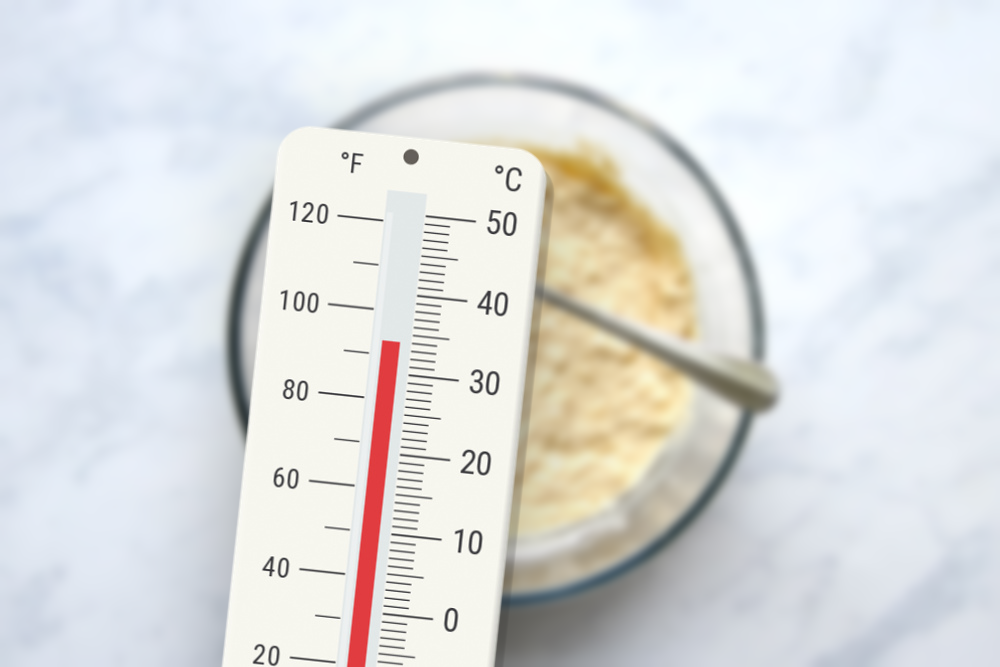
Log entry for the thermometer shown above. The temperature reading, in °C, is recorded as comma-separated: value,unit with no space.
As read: 34,°C
